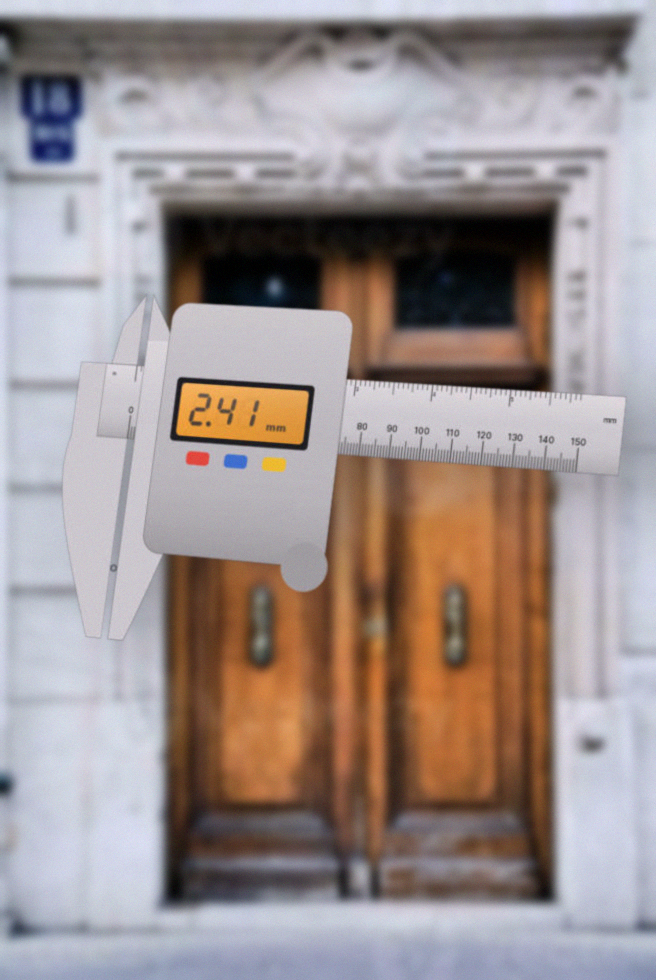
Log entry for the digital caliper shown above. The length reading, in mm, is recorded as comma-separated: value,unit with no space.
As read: 2.41,mm
